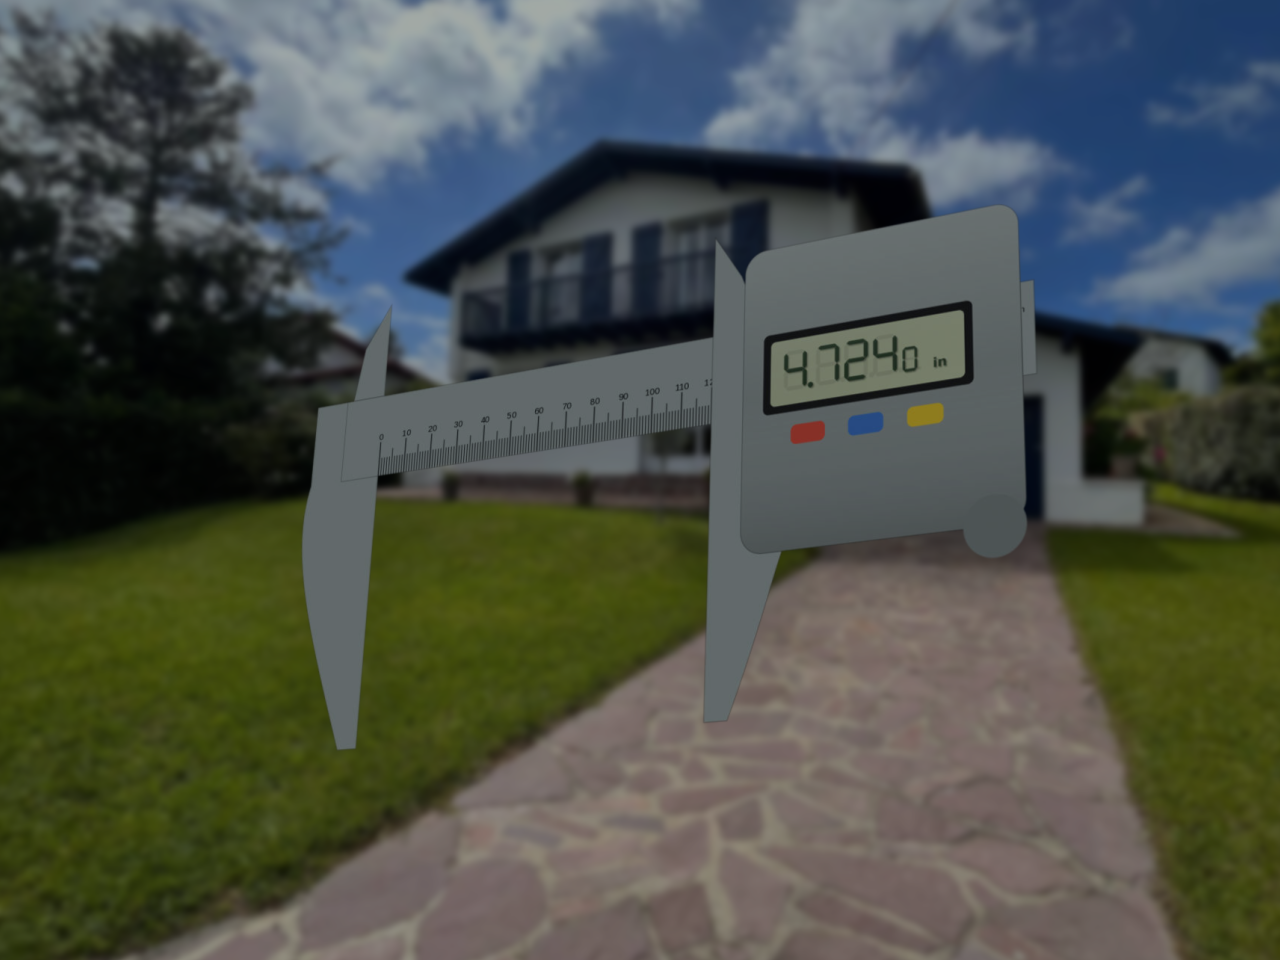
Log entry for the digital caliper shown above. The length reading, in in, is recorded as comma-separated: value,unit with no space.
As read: 4.7240,in
